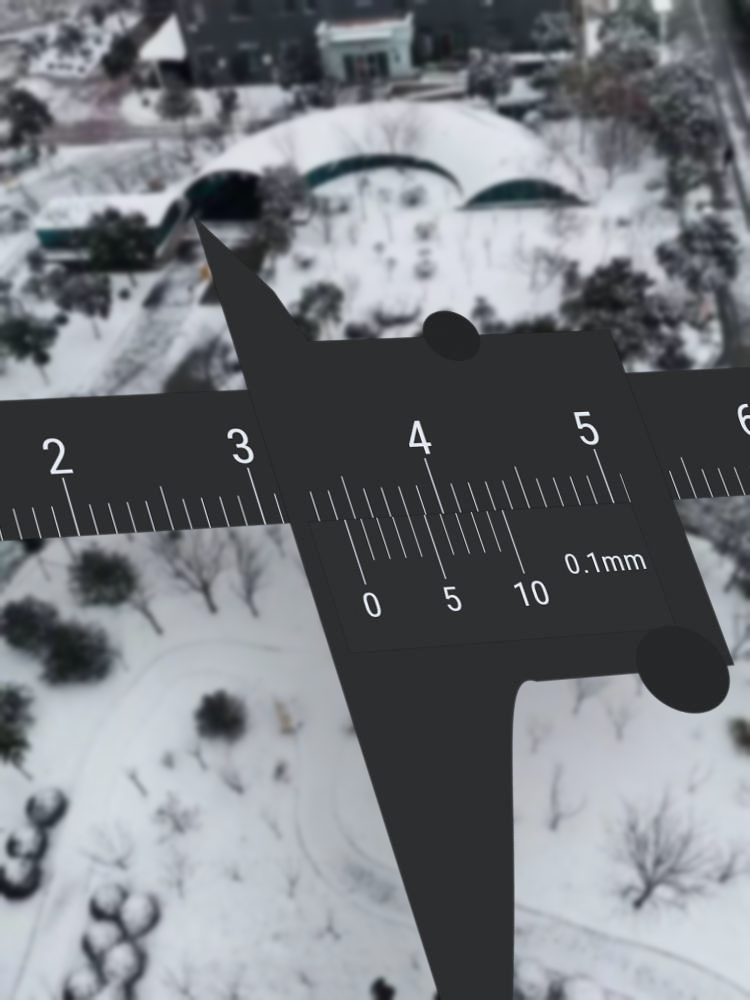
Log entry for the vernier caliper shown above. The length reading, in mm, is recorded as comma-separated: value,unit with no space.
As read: 34.4,mm
